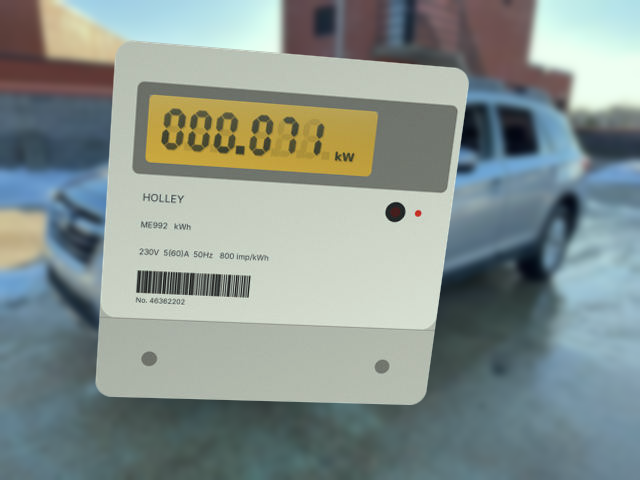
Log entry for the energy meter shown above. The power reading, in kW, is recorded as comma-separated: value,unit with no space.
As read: 0.071,kW
